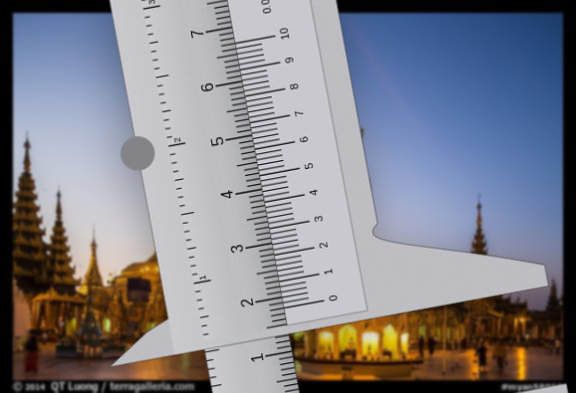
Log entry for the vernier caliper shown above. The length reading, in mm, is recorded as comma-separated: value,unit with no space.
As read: 18.0,mm
